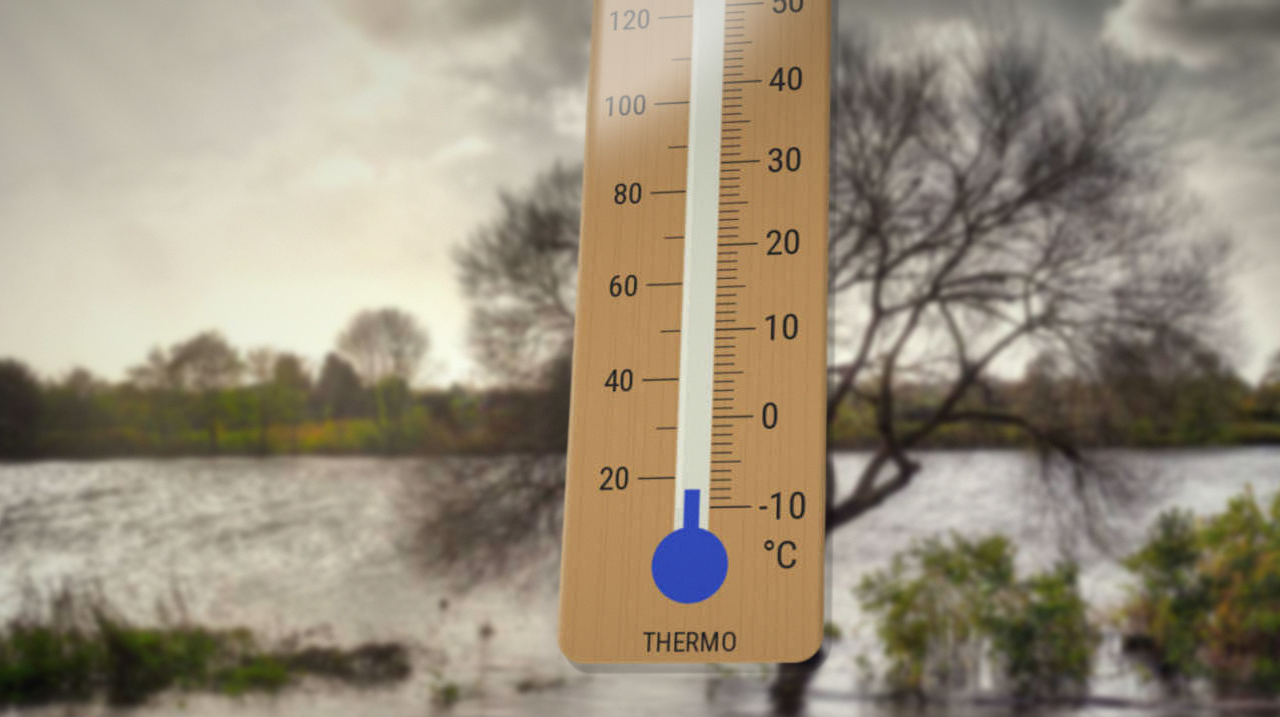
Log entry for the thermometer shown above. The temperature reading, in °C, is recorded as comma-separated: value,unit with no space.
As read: -8,°C
